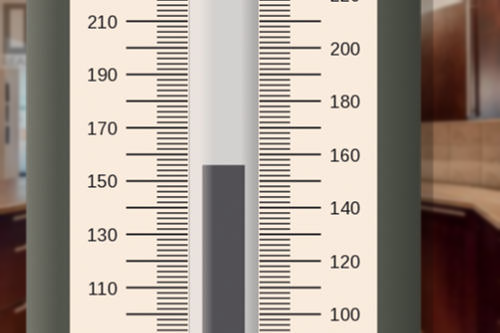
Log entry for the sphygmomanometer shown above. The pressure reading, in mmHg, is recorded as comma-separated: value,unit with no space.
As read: 156,mmHg
